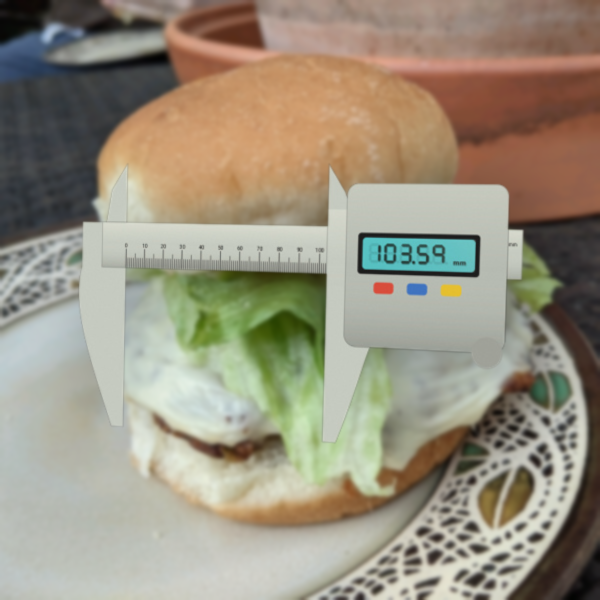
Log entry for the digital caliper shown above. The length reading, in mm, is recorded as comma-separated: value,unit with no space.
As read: 103.59,mm
